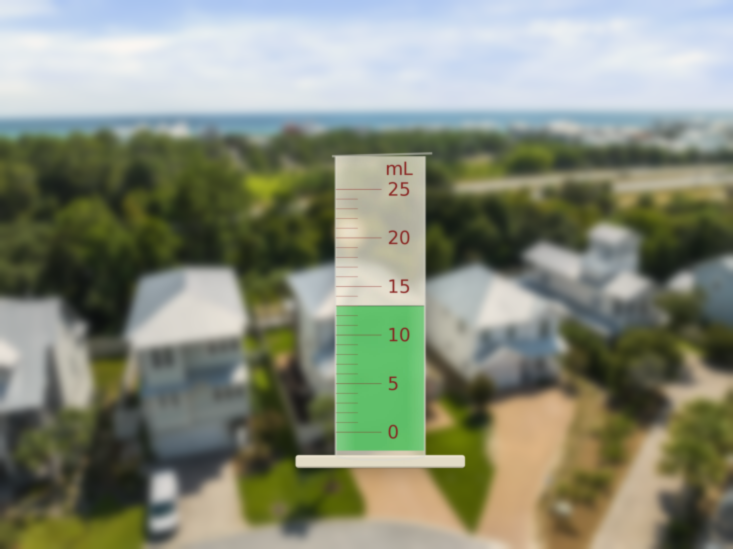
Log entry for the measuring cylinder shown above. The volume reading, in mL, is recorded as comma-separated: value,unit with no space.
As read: 13,mL
